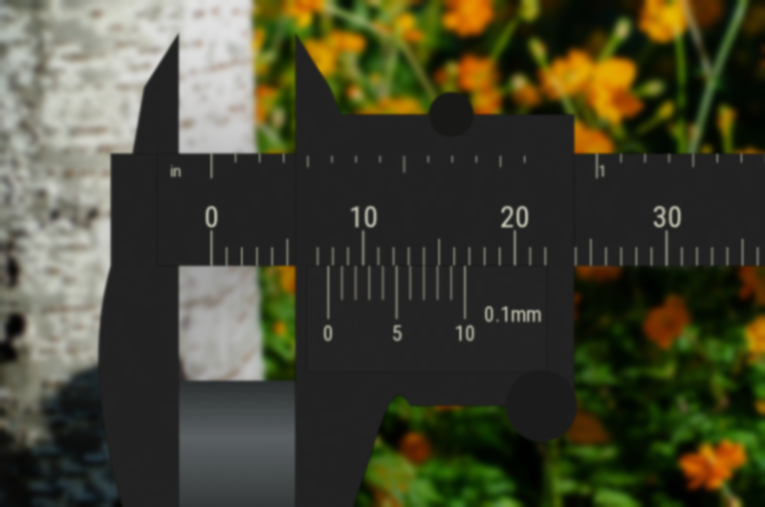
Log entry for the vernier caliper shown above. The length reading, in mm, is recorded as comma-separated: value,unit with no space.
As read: 7.7,mm
